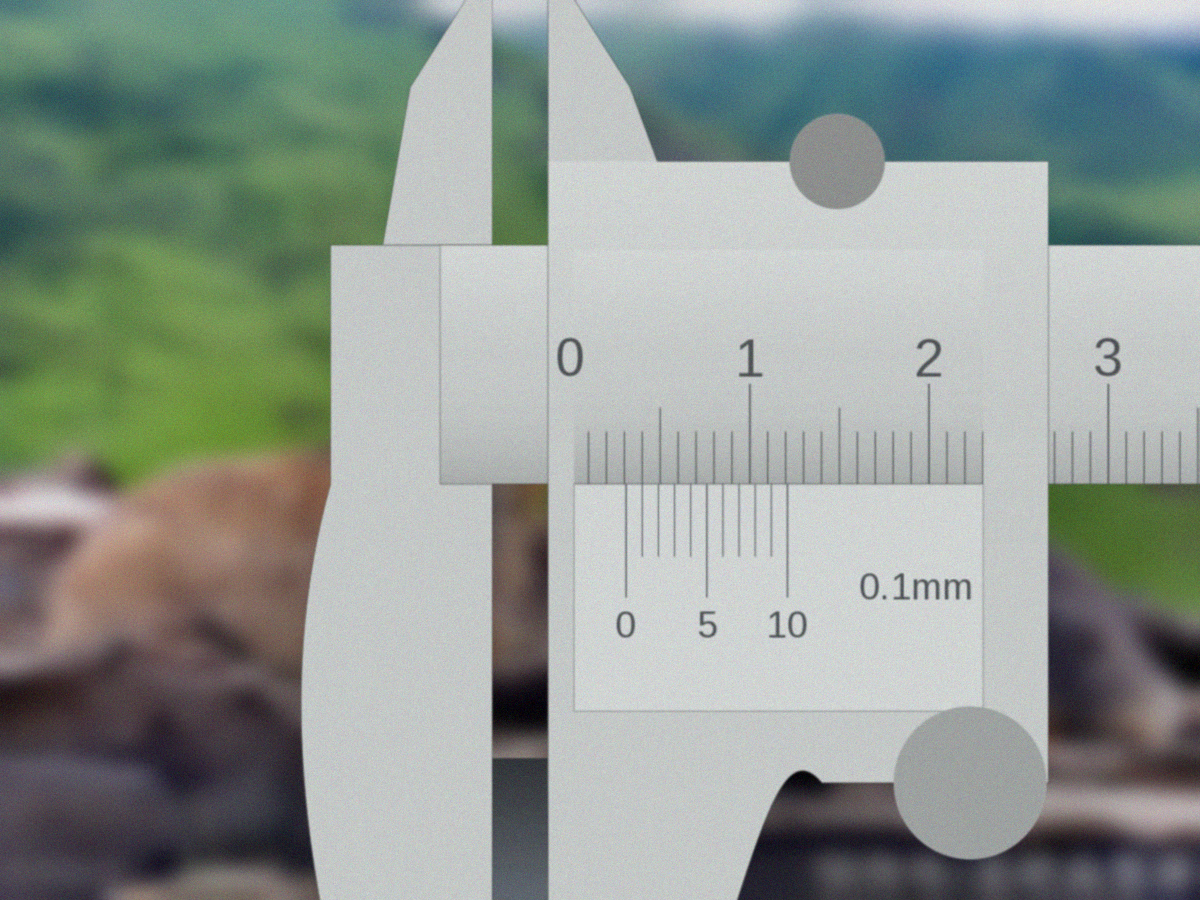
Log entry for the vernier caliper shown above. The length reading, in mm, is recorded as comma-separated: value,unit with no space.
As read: 3.1,mm
